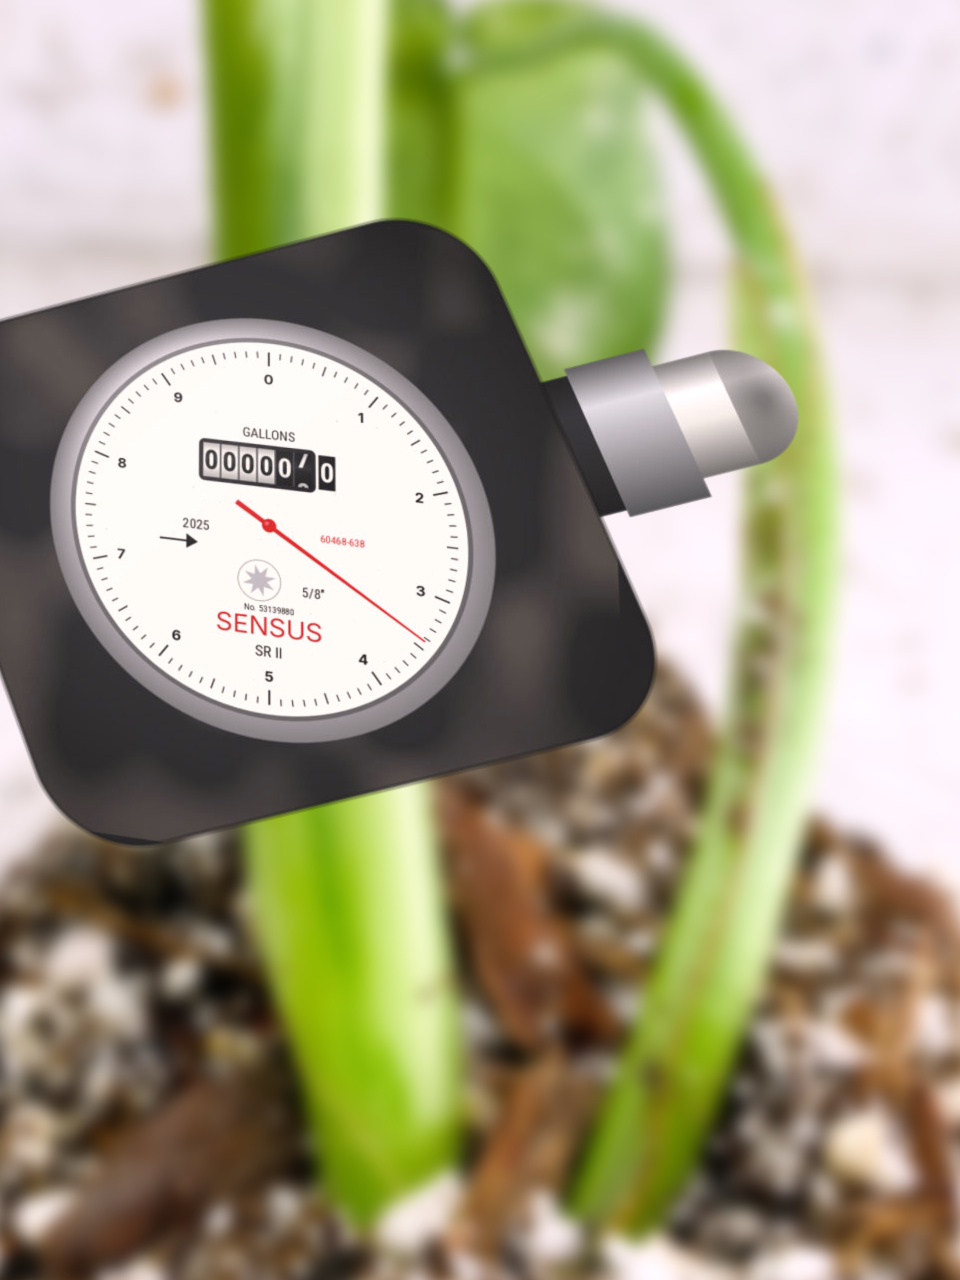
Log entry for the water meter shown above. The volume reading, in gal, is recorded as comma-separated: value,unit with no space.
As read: 73.4,gal
